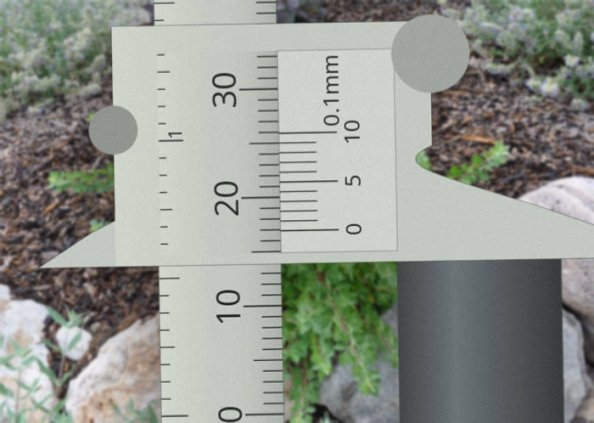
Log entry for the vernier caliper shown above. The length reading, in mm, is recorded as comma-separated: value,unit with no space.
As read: 16.9,mm
